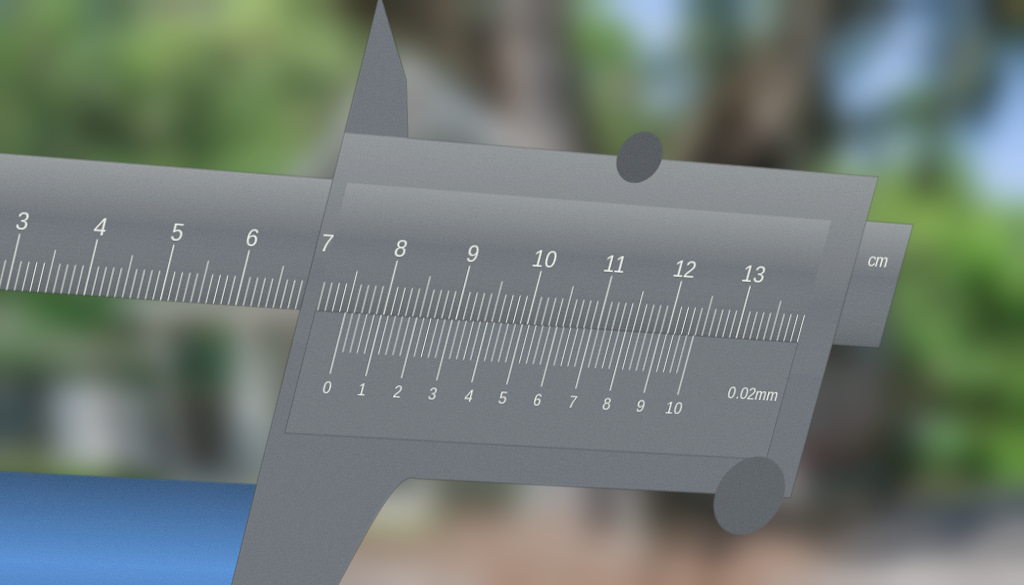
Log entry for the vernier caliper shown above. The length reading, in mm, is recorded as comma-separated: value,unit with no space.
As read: 74.8,mm
